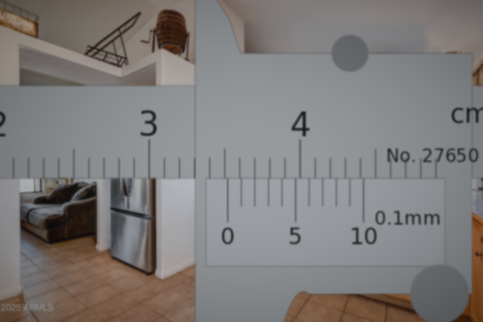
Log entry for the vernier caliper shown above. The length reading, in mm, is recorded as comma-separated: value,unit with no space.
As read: 35.2,mm
